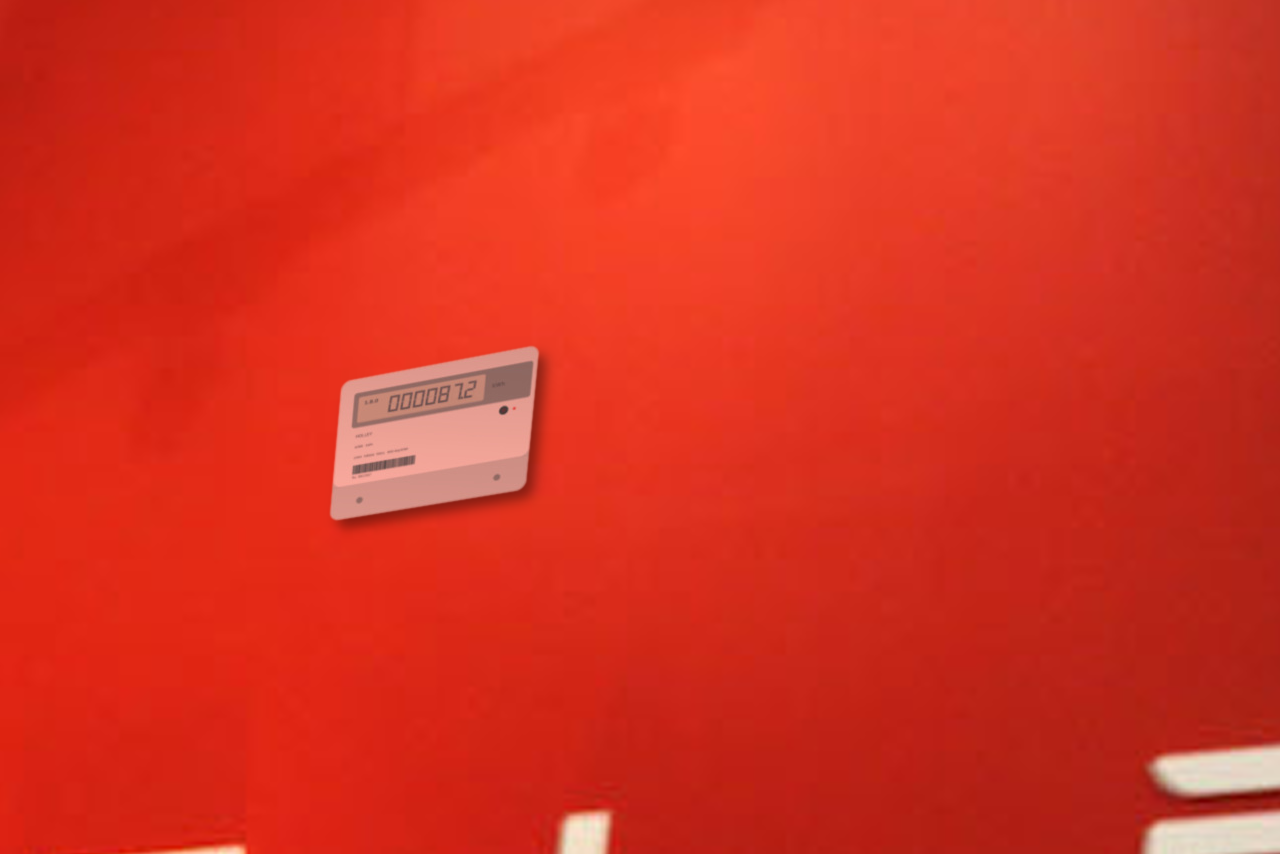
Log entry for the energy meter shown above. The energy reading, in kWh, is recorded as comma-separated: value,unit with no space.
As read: 87.2,kWh
